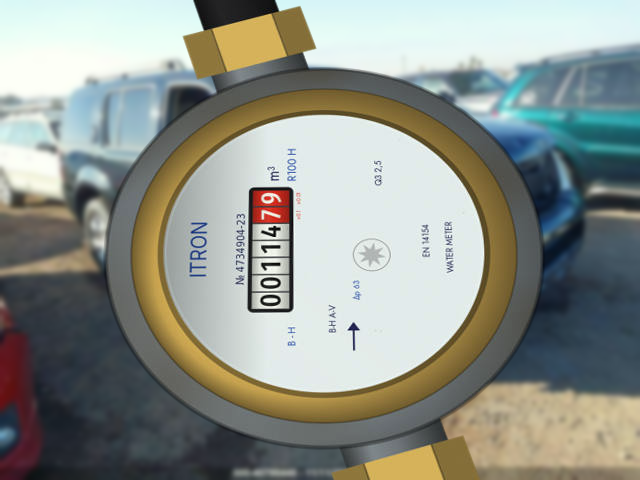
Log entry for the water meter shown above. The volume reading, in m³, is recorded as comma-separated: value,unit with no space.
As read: 114.79,m³
